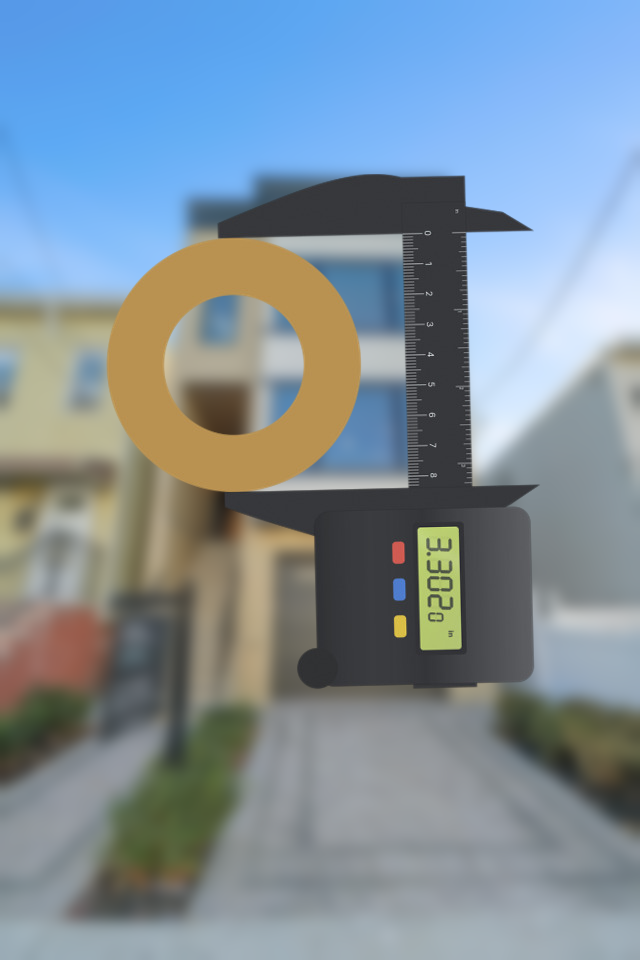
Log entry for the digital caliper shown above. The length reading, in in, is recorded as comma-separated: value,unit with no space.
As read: 3.3020,in
